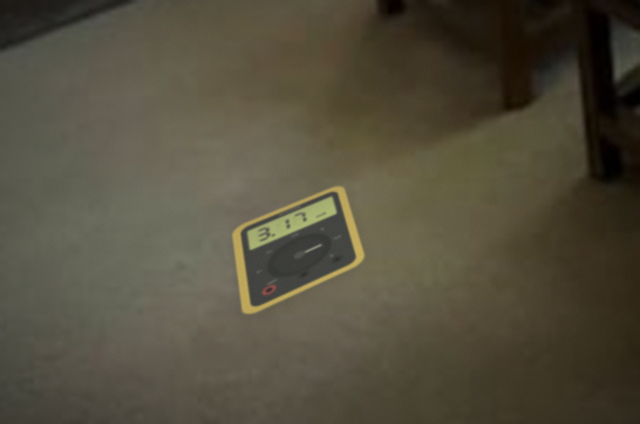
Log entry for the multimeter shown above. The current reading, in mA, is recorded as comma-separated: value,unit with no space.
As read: 3.17,mA
